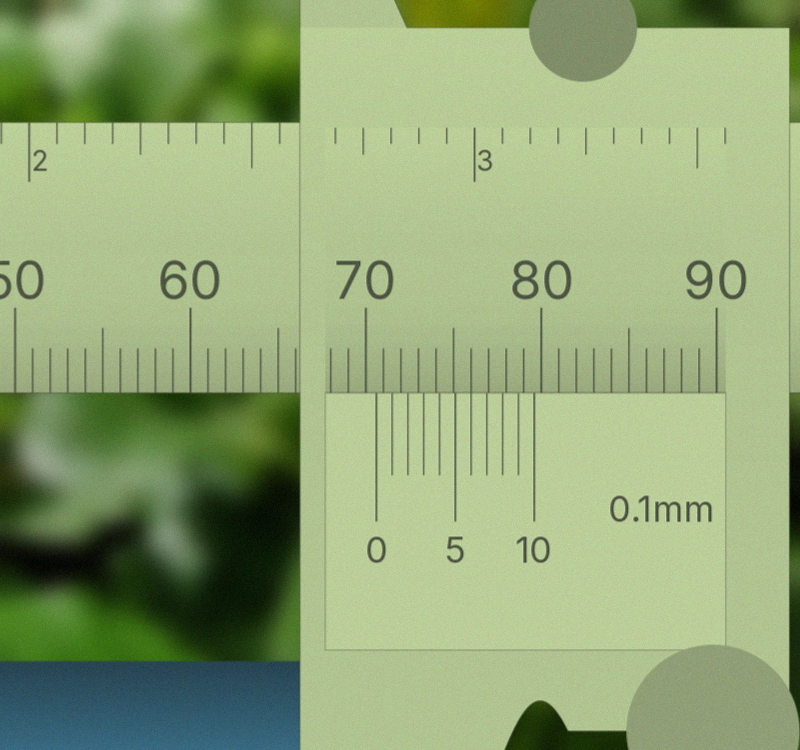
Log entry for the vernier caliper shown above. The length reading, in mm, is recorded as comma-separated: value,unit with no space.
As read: 70.6,mm
